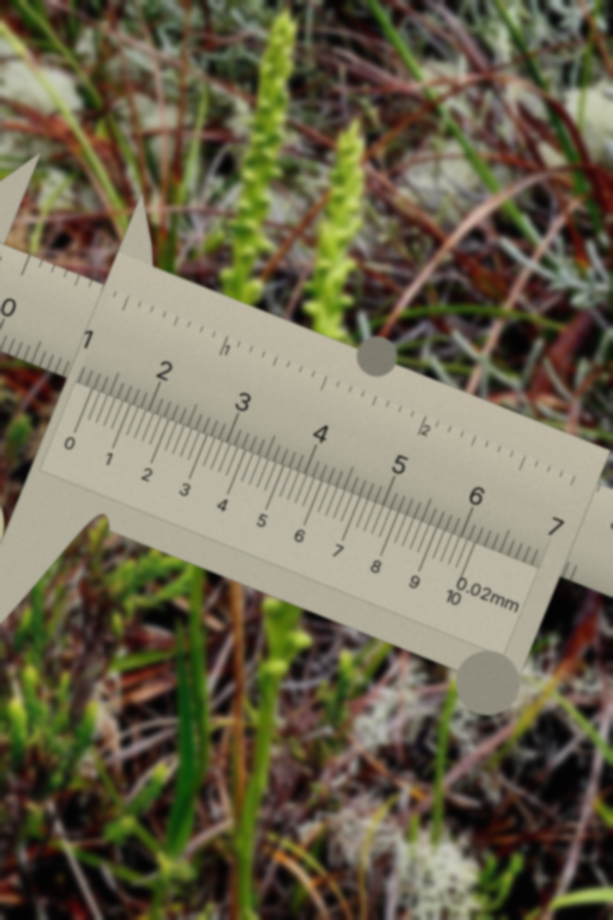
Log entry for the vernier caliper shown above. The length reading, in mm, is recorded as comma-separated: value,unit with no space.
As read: 12.8,mm
